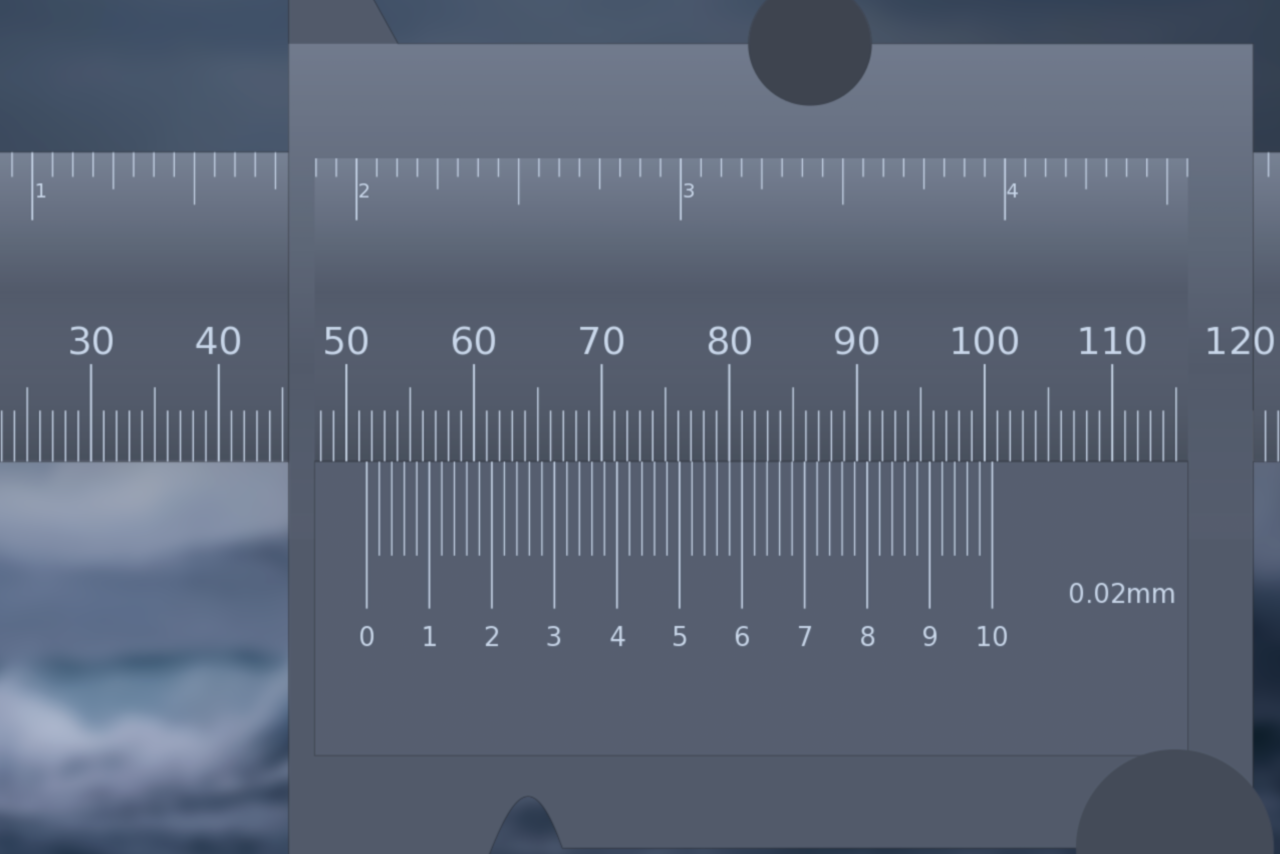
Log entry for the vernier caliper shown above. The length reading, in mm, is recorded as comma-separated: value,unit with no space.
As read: 51.6,mm
